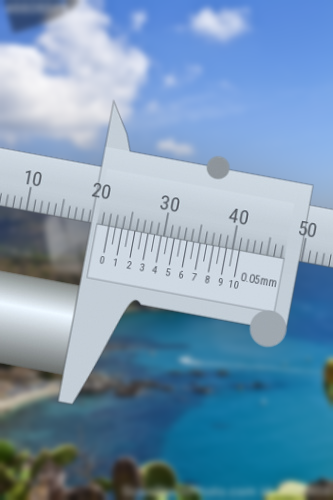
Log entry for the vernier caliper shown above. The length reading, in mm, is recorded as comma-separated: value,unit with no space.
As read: 22.0,mm
